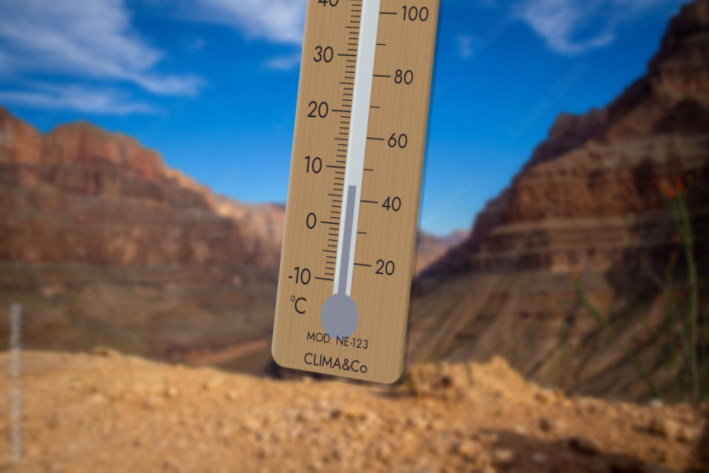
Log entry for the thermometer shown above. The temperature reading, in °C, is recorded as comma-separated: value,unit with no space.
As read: 7,°C
